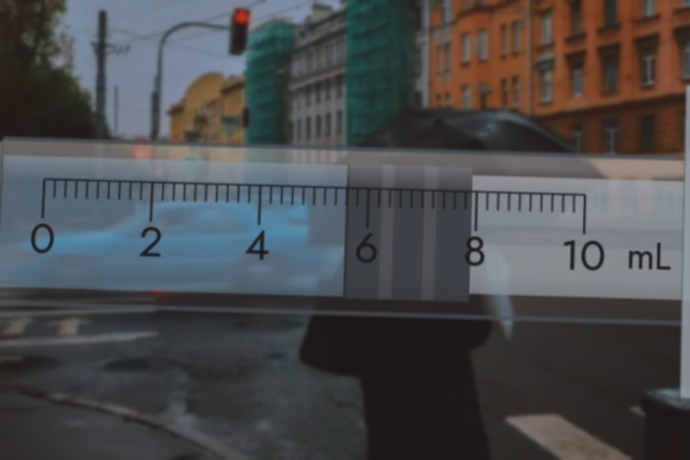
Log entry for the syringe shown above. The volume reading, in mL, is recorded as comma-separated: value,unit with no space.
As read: 5.6,mL
